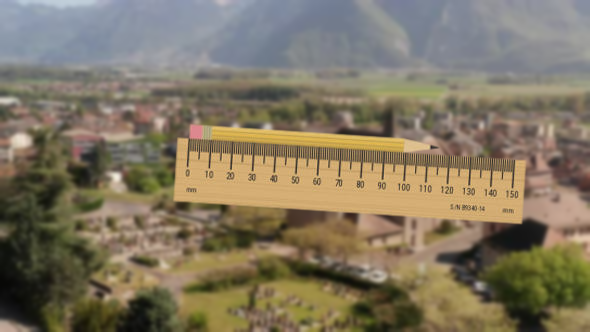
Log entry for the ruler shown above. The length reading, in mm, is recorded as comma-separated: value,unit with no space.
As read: 115,mm
